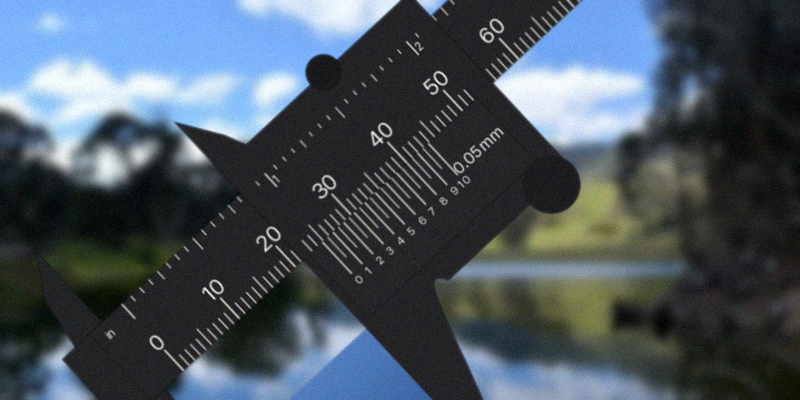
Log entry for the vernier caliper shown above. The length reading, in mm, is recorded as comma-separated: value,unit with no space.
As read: 24.8,mm
